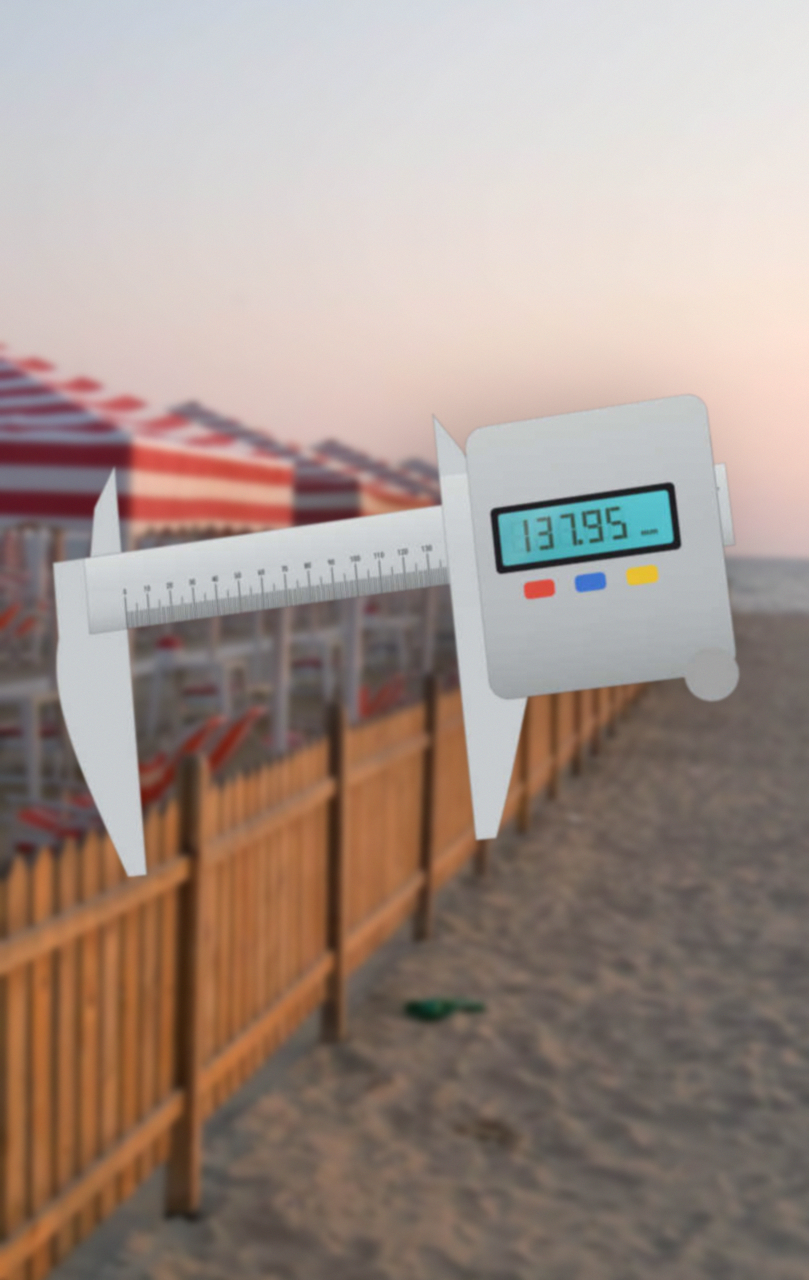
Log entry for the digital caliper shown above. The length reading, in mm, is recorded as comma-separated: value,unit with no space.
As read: 137.95,mm
